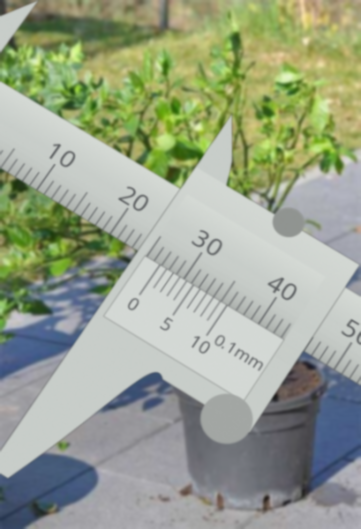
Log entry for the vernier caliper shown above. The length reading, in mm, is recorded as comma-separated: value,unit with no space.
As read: 26.8,mm
